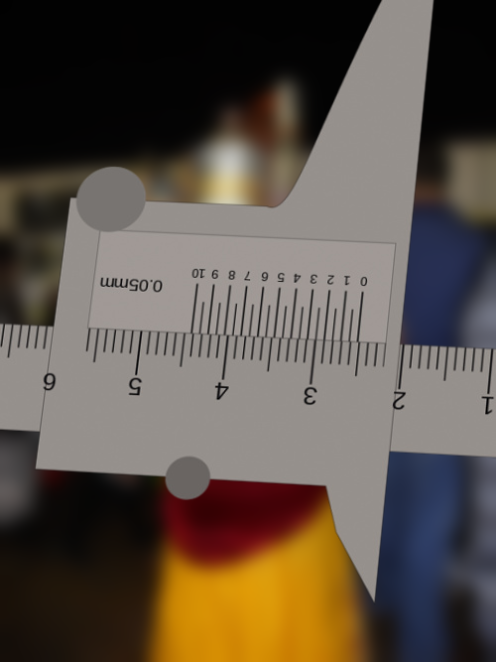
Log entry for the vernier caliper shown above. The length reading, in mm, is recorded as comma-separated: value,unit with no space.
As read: 25.2,mm
